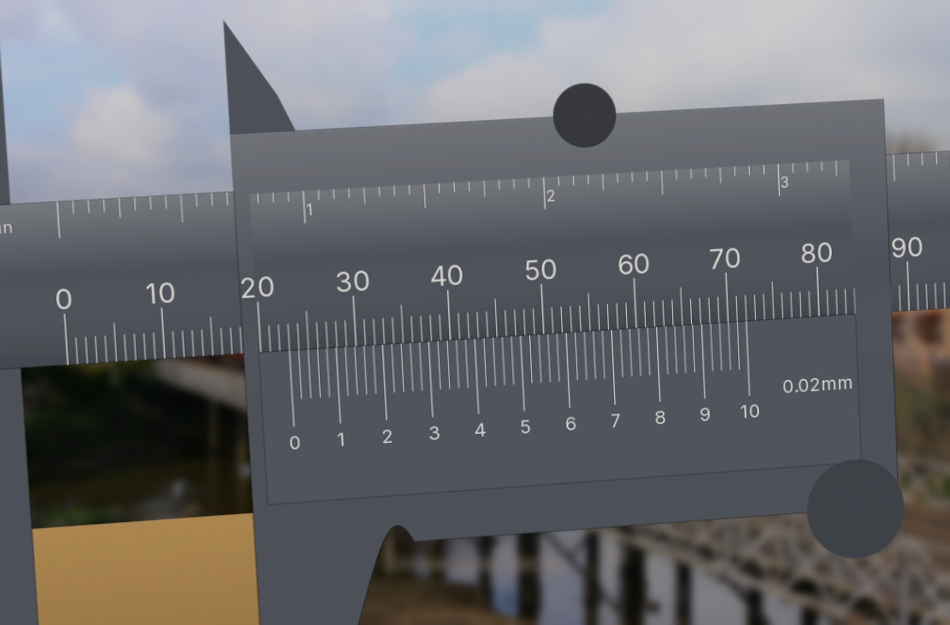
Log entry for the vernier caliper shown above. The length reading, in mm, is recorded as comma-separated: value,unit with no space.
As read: 23.0,mm
